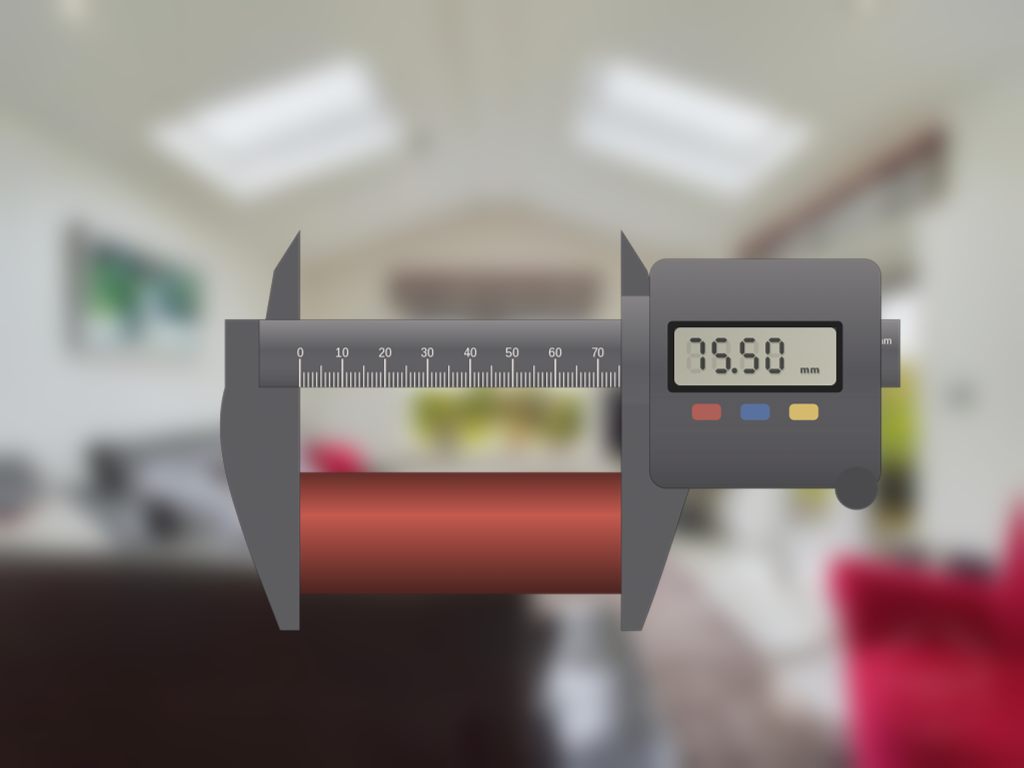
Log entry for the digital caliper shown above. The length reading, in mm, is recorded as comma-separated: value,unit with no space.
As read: 75.50,mm
